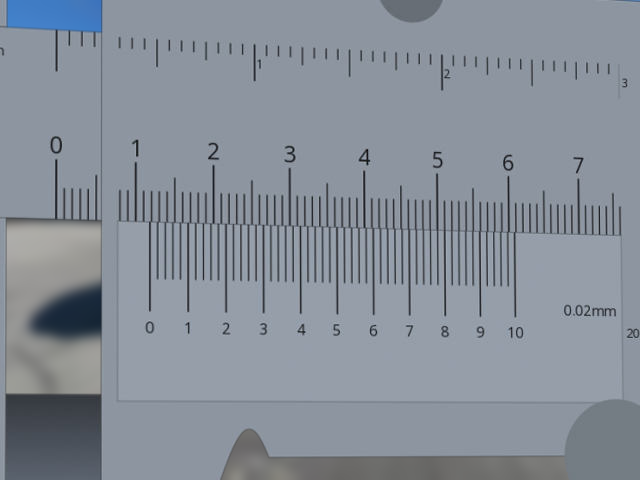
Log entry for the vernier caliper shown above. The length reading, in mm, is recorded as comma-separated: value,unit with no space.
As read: 11.8,mm
